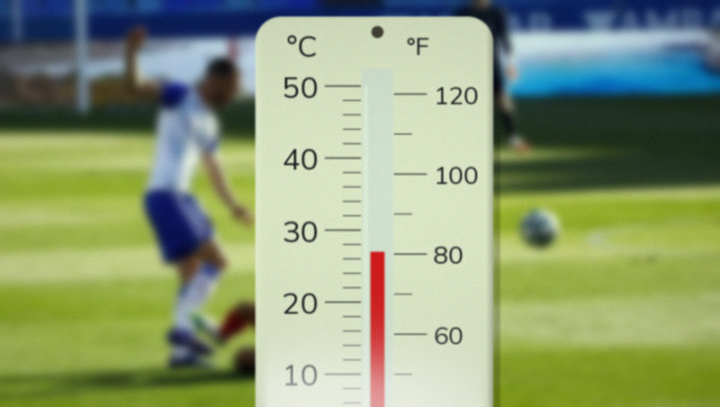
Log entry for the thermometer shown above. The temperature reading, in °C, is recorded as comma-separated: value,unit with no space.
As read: 27,°C
